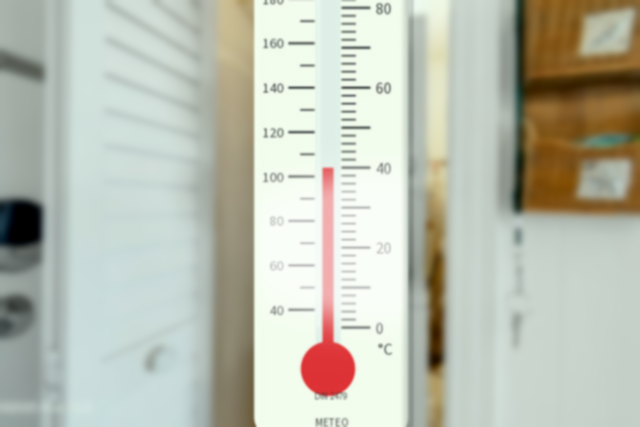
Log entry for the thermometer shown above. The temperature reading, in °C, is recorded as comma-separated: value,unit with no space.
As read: 40,°C
